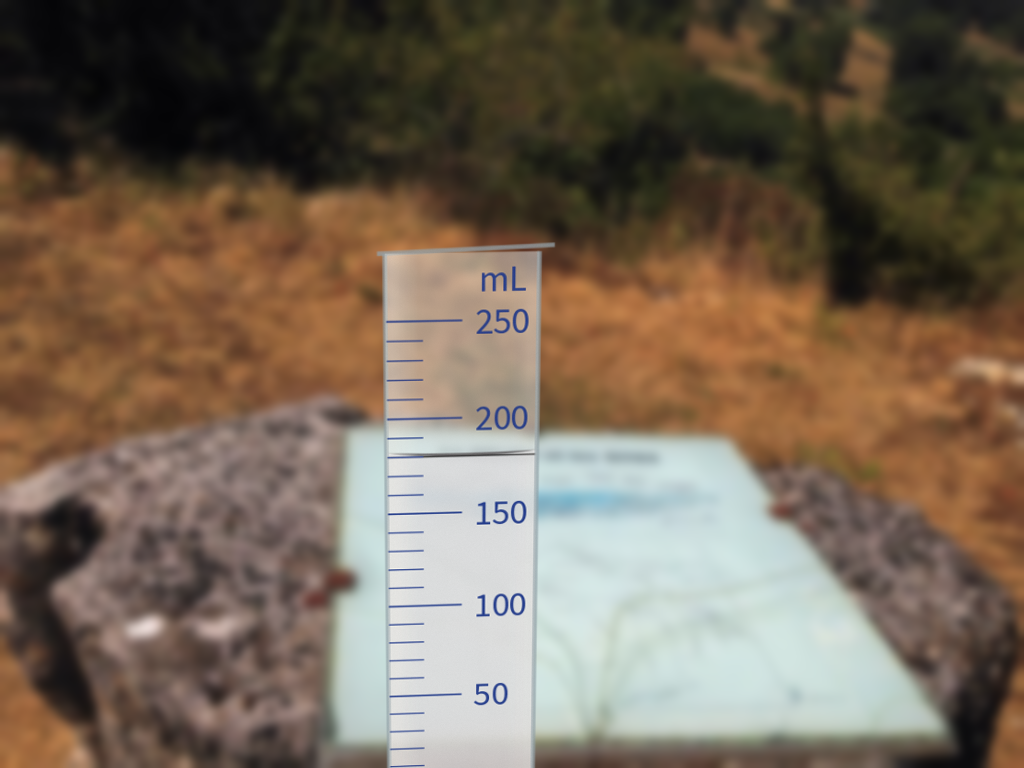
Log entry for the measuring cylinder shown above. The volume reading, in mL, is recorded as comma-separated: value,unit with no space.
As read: 180,mL
